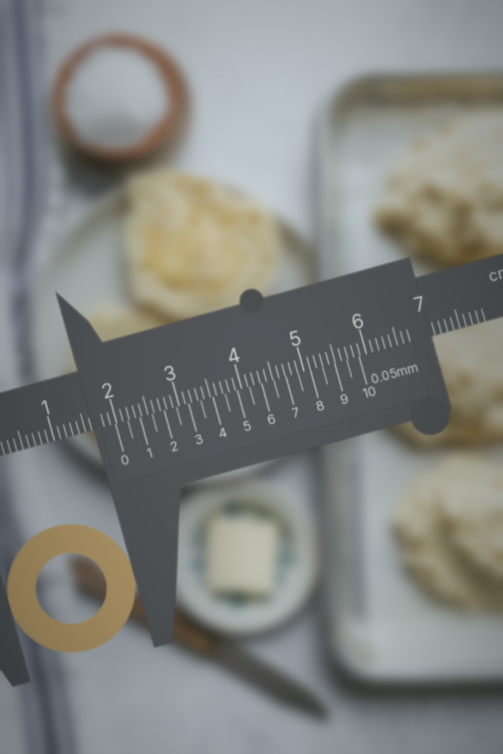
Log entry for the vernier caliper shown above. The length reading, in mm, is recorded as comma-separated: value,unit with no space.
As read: 19.8,mm
